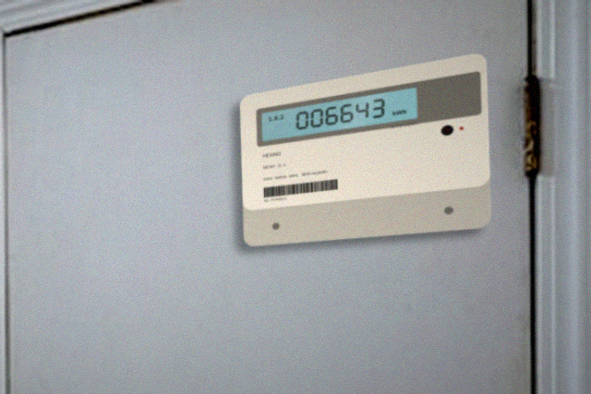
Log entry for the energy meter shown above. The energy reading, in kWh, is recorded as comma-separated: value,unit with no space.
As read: 6643,kWh
